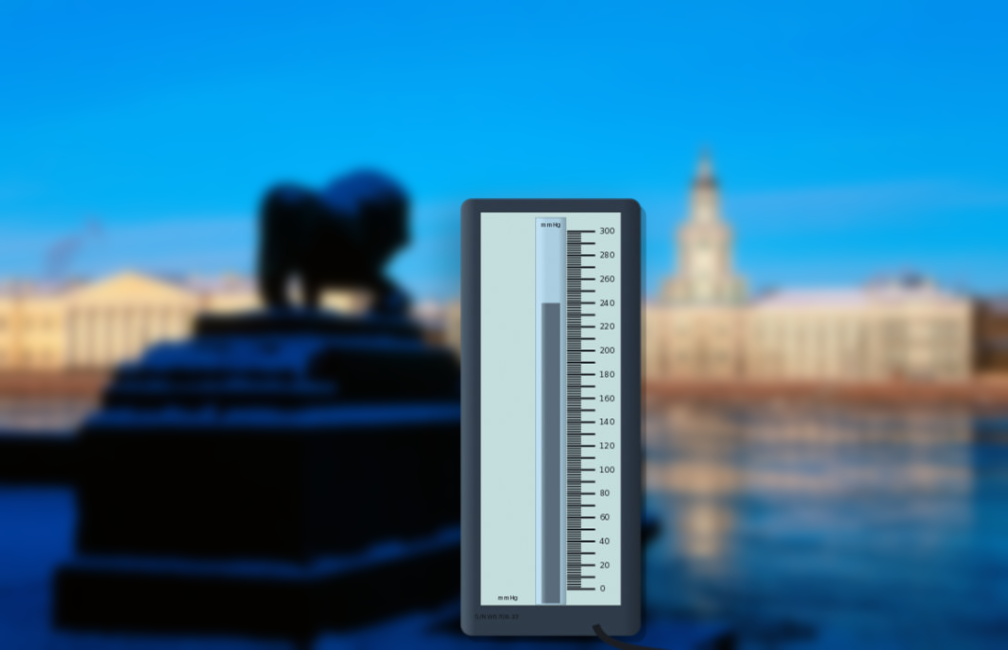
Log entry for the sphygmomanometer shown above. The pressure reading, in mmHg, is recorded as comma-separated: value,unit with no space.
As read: 240,mmHg
